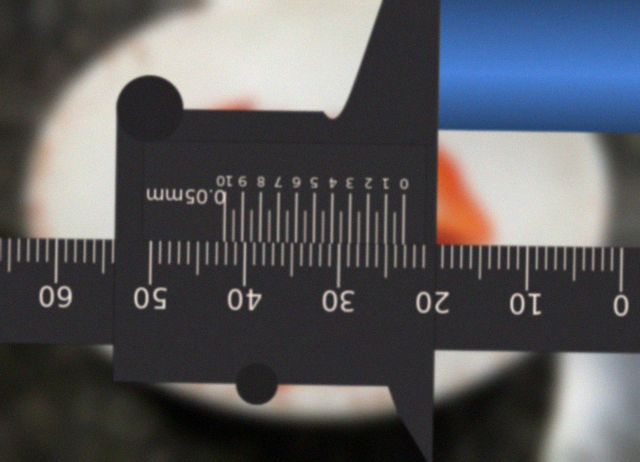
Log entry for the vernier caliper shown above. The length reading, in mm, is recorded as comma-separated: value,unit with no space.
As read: 23.2,mm
